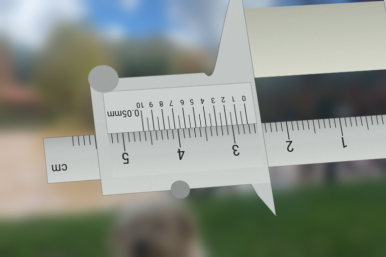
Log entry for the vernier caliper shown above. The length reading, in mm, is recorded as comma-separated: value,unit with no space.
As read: 27.2,mm
